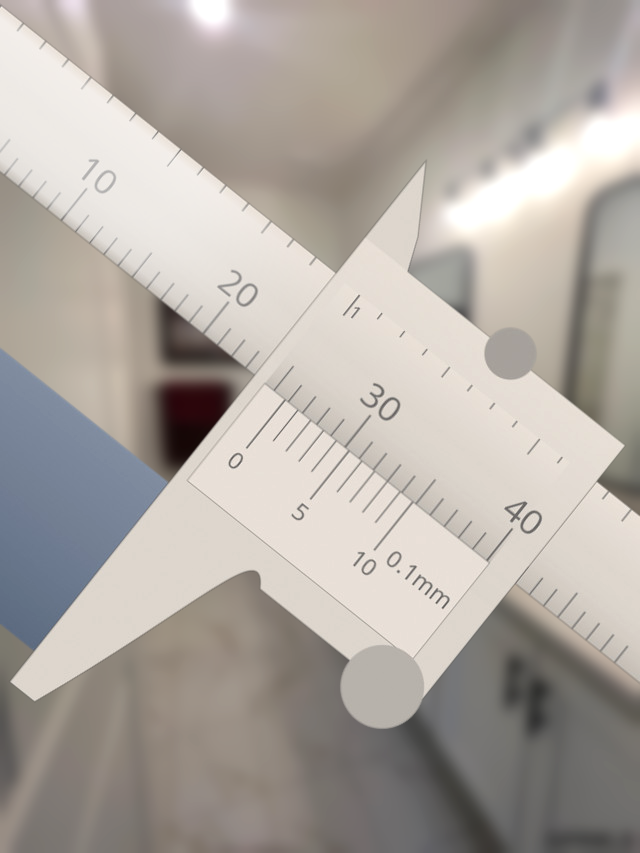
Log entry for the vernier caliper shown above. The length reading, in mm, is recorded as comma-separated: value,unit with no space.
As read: 25.8,mm
